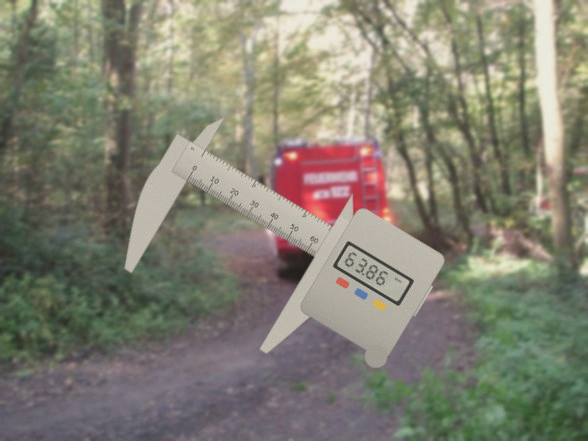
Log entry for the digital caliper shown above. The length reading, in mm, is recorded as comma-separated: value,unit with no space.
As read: 63.86,mm
